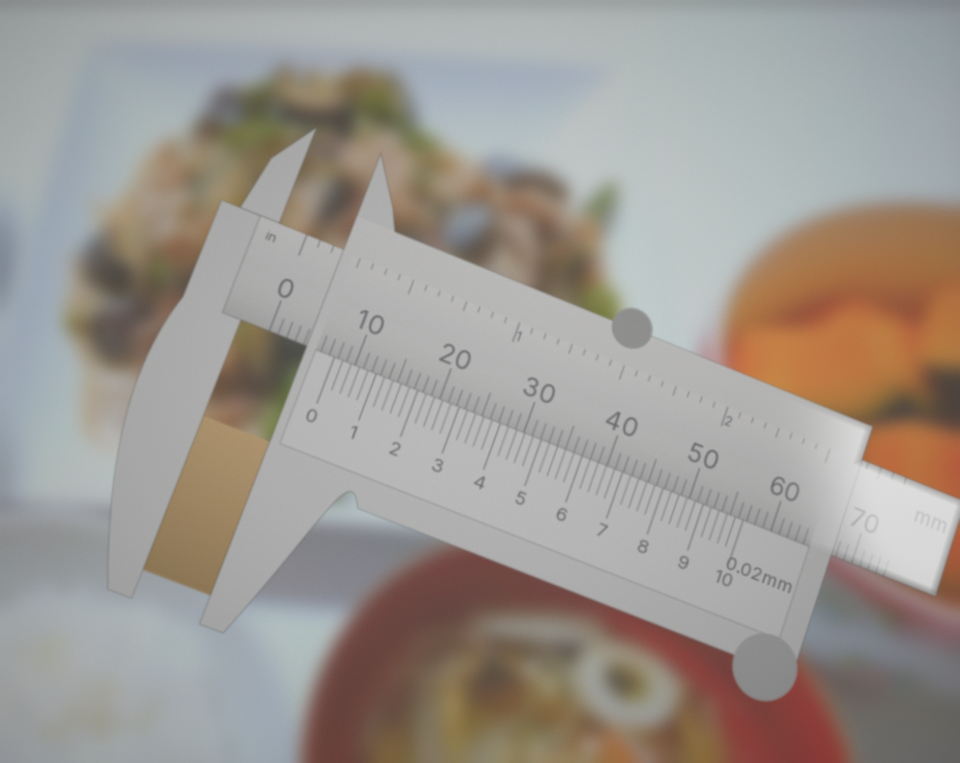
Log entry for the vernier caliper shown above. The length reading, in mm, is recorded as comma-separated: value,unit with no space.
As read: 7.6,mm
